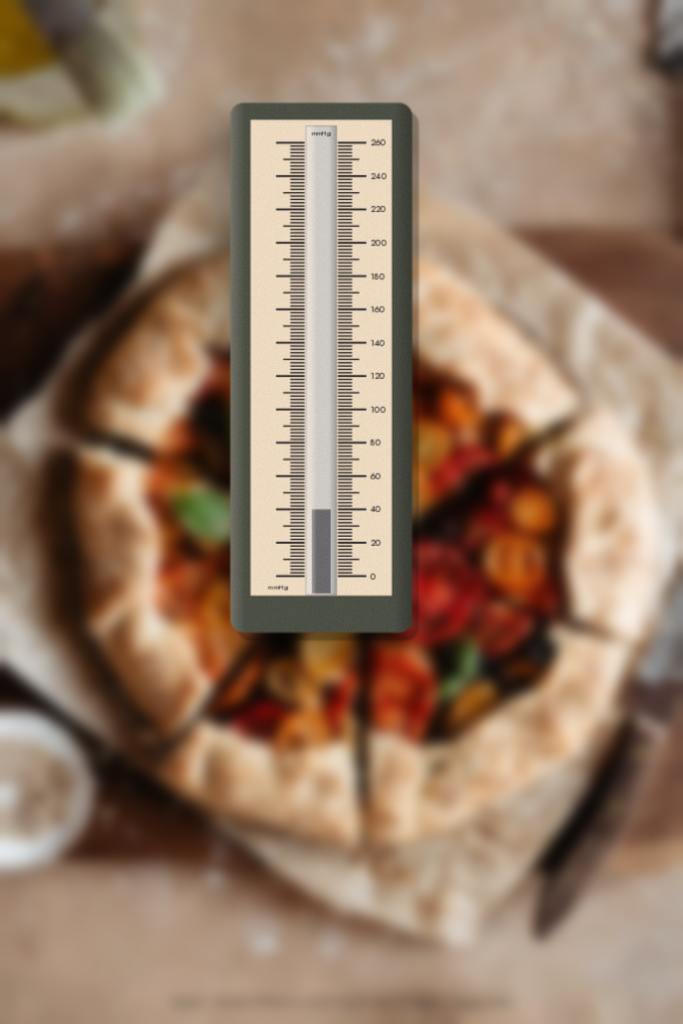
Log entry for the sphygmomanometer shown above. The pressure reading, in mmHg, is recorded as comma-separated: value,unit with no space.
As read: 40,mmHg
